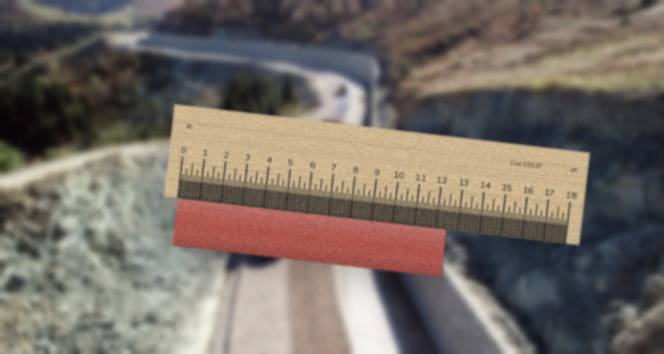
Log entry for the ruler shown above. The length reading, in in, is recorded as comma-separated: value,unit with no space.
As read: 12.5,in
